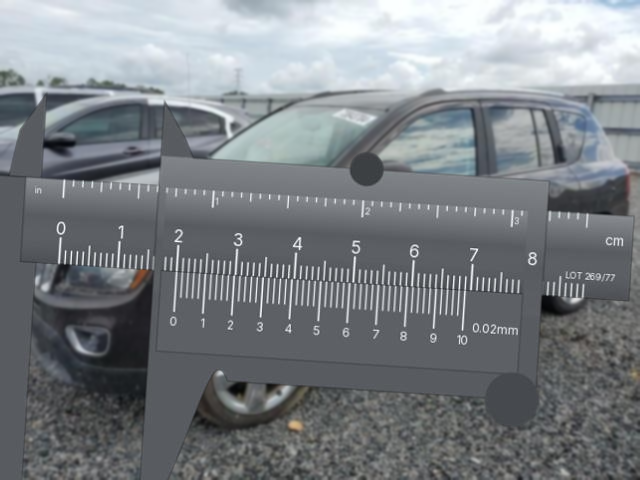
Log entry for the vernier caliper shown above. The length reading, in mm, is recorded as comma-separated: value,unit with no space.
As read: 20.0,mm
